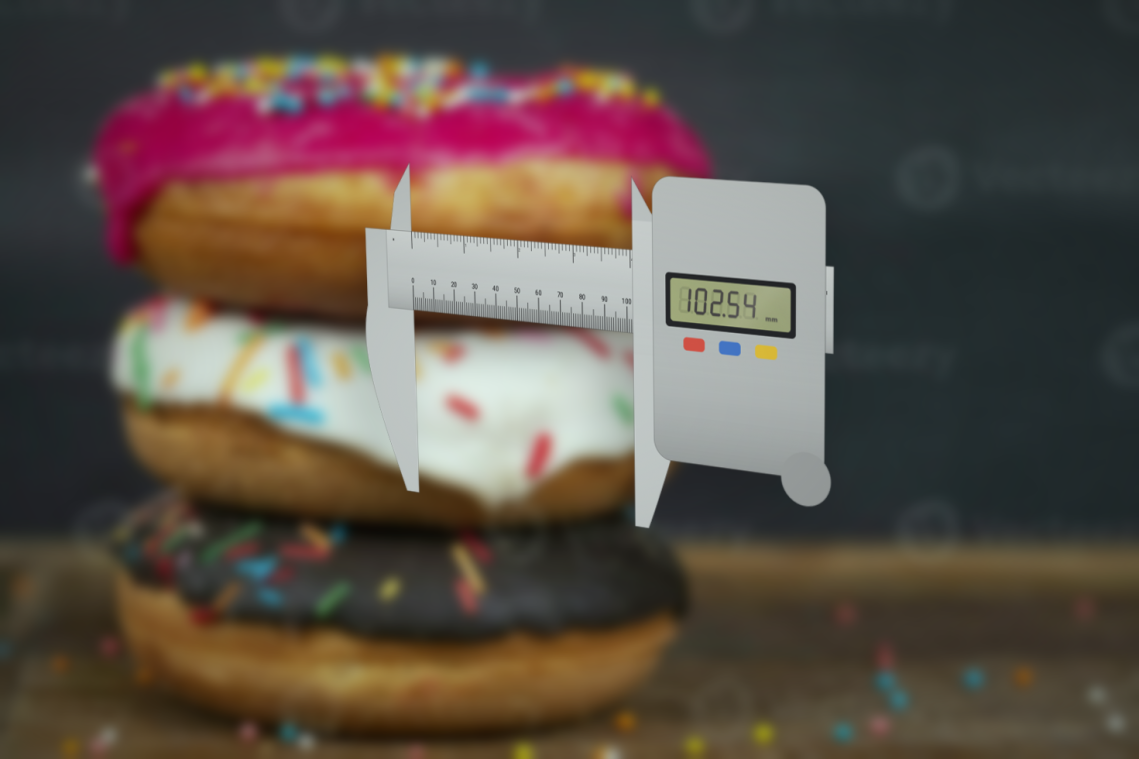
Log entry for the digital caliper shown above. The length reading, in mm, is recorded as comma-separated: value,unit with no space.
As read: 102.54,mm
